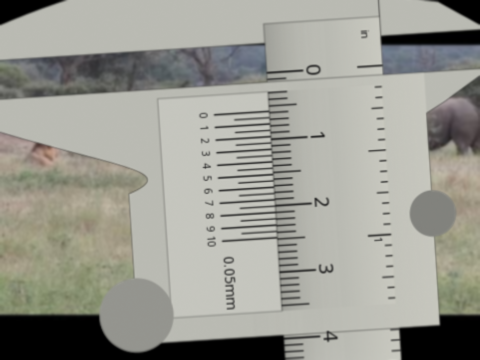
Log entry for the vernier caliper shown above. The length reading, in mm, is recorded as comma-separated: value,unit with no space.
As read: 5.8,mm
